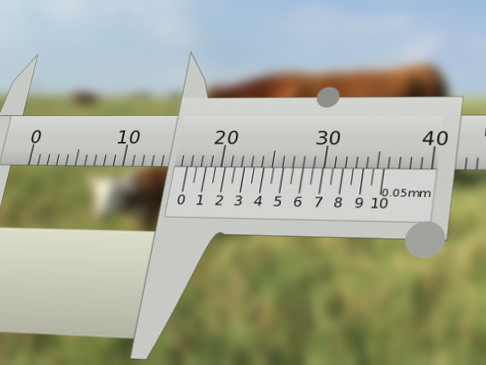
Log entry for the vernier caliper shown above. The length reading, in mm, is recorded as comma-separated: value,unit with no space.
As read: 16.6,mm
